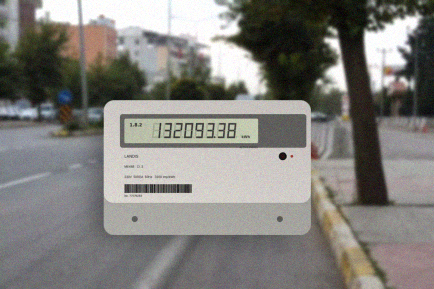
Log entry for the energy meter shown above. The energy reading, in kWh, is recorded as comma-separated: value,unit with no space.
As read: 132093.38,kWh
